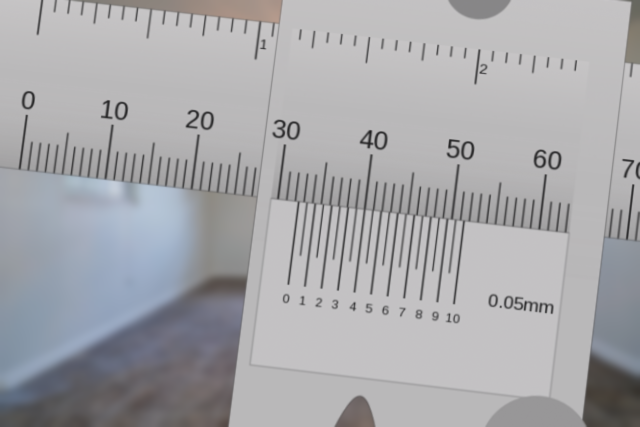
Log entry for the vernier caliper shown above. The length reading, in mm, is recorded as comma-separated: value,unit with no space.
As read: 32.4,mm
